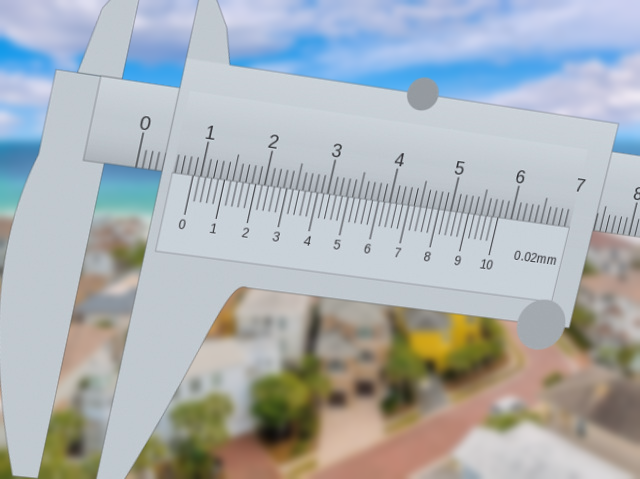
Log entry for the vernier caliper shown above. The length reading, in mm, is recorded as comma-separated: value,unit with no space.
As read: 8.8,mm
